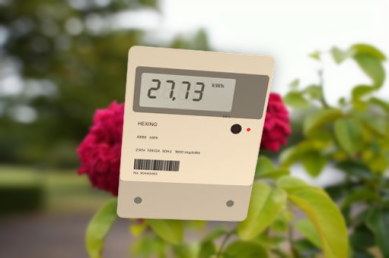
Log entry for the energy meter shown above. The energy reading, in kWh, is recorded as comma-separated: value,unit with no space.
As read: 27.73,kWh
